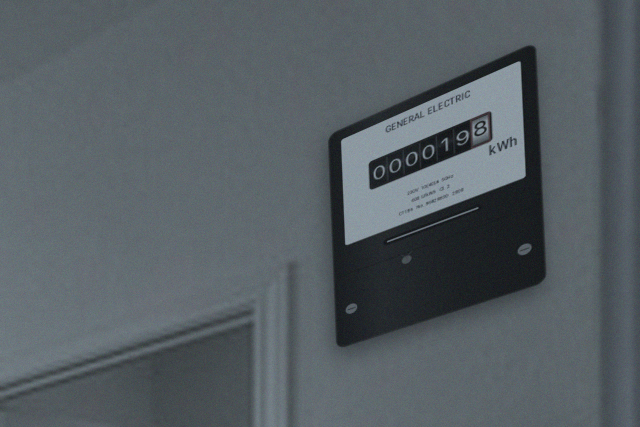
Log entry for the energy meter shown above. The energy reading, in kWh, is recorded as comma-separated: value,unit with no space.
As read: 19.8,kWh
